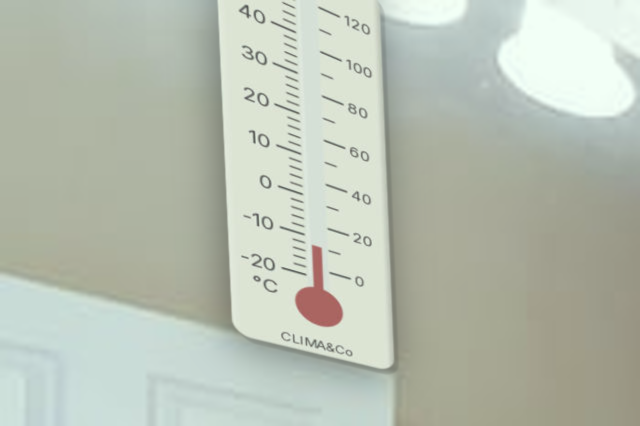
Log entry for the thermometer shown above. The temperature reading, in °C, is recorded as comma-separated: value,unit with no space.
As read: -12,°C
